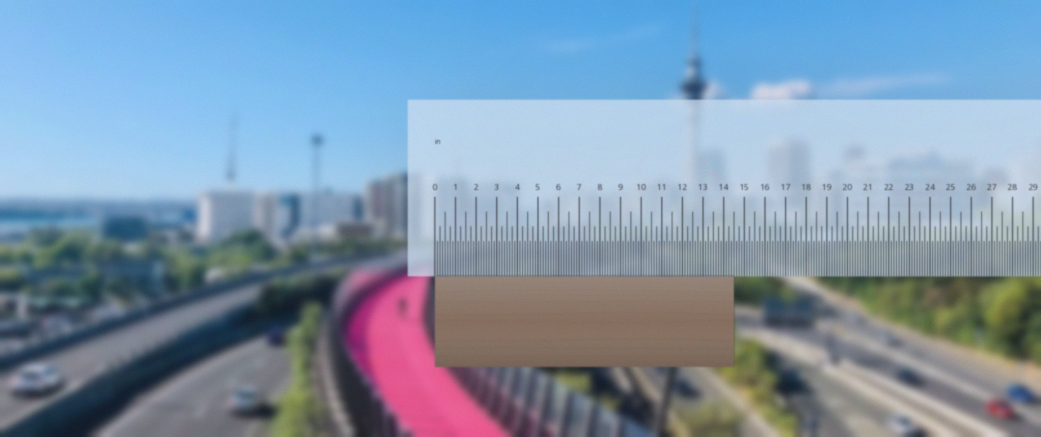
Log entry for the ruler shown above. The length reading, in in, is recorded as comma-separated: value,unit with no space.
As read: 14.5,in
